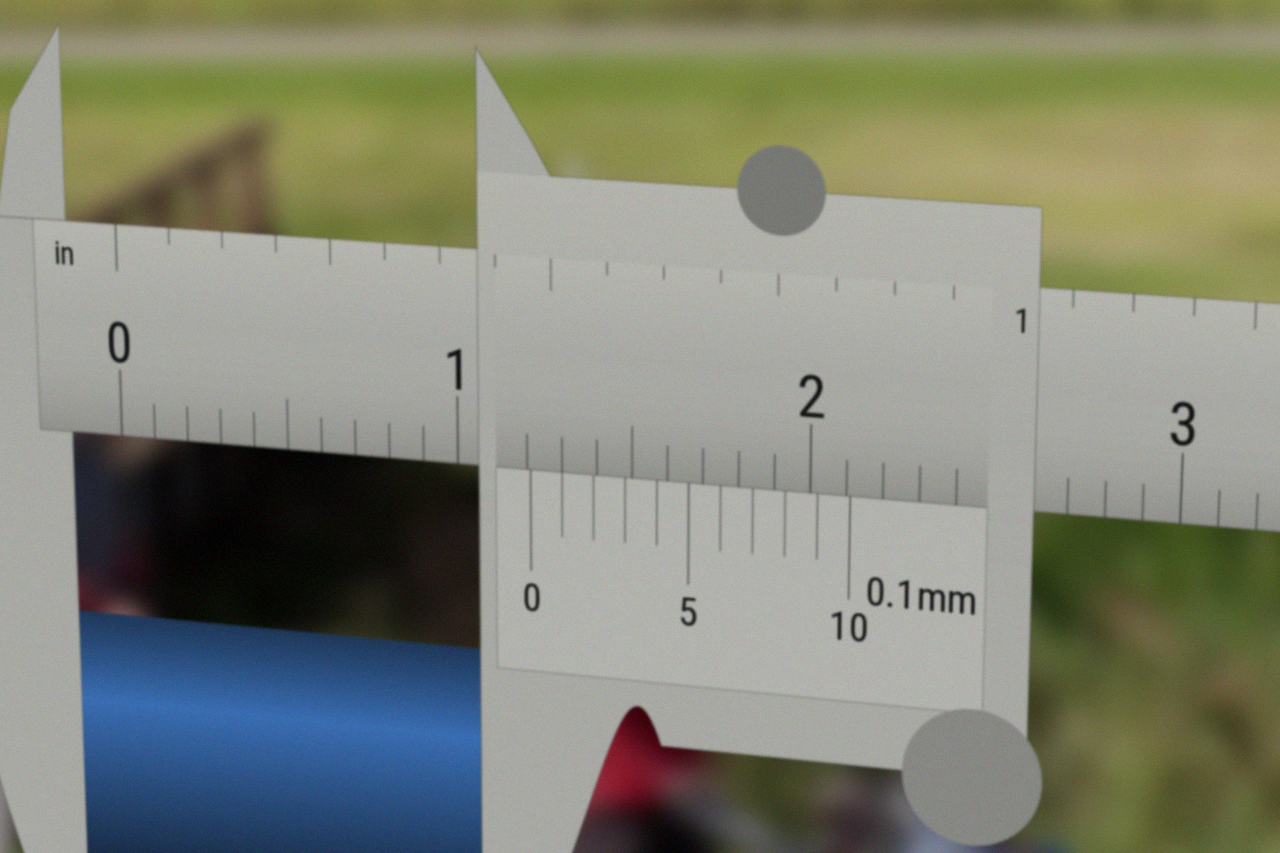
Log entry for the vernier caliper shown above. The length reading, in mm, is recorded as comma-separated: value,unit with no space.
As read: 12.1,mm
